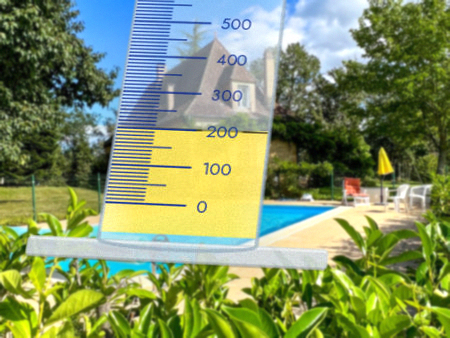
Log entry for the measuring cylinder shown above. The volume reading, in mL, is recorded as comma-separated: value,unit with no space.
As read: 200,mL
